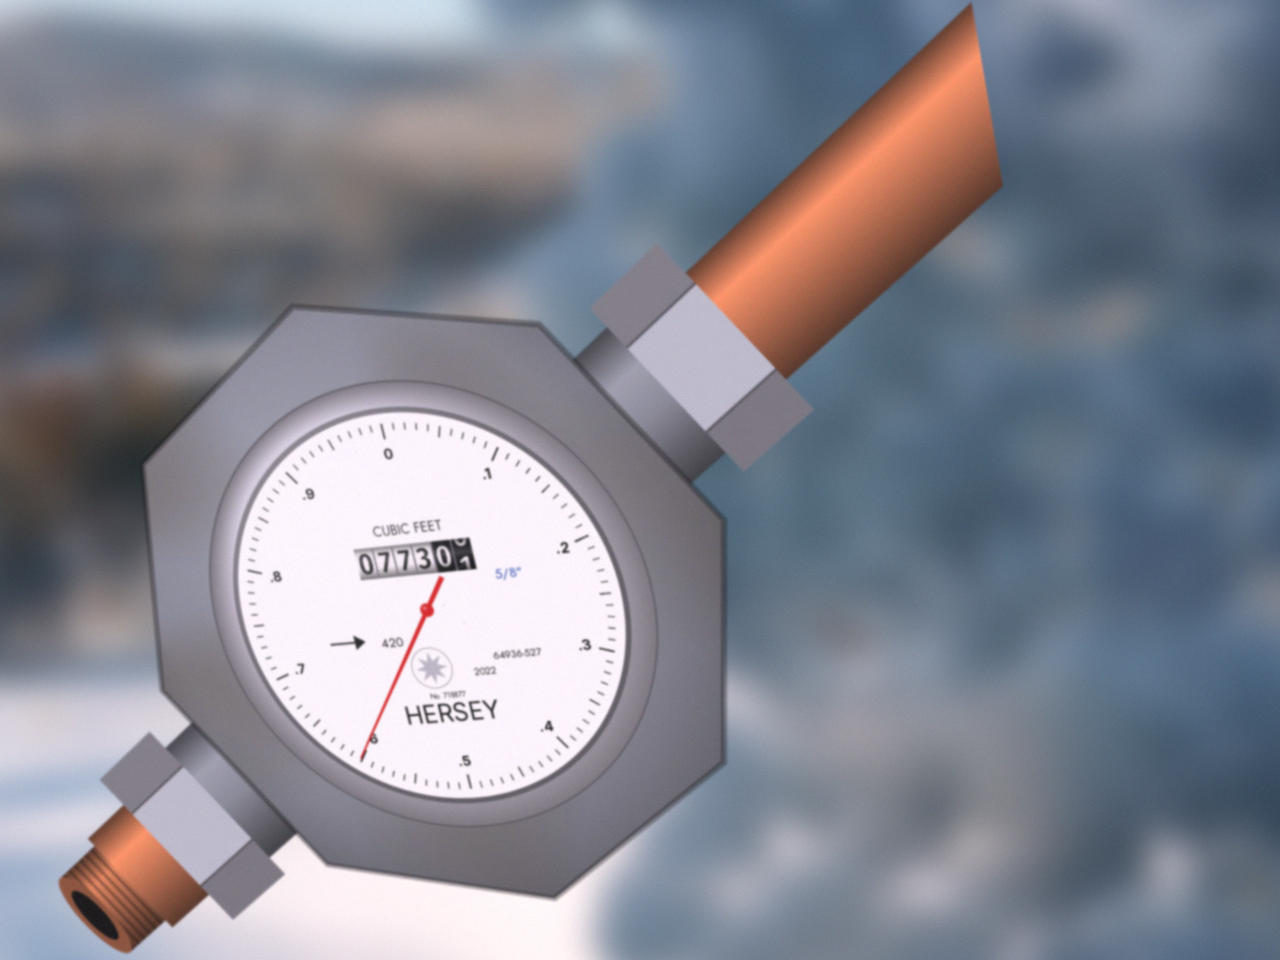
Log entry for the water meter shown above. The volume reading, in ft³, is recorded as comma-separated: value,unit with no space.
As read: 77300.60,ft³
